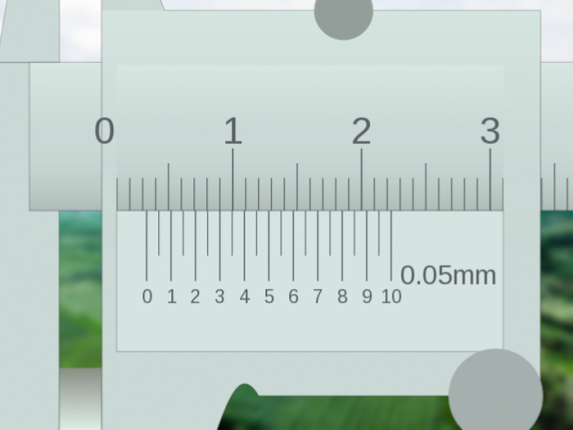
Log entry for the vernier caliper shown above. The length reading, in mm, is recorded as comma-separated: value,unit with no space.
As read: 3.3,mm
